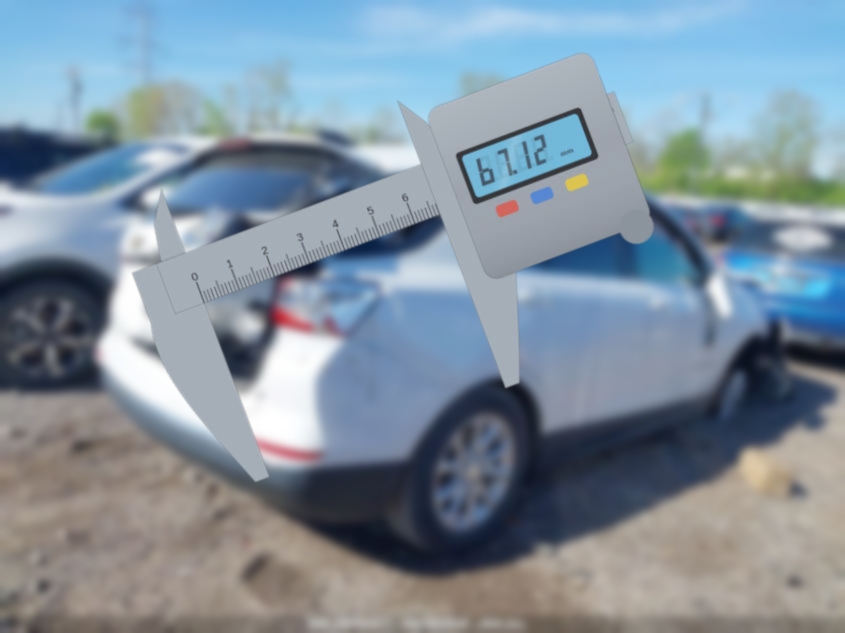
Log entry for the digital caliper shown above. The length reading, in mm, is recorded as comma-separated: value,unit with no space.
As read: 67.12,mm
